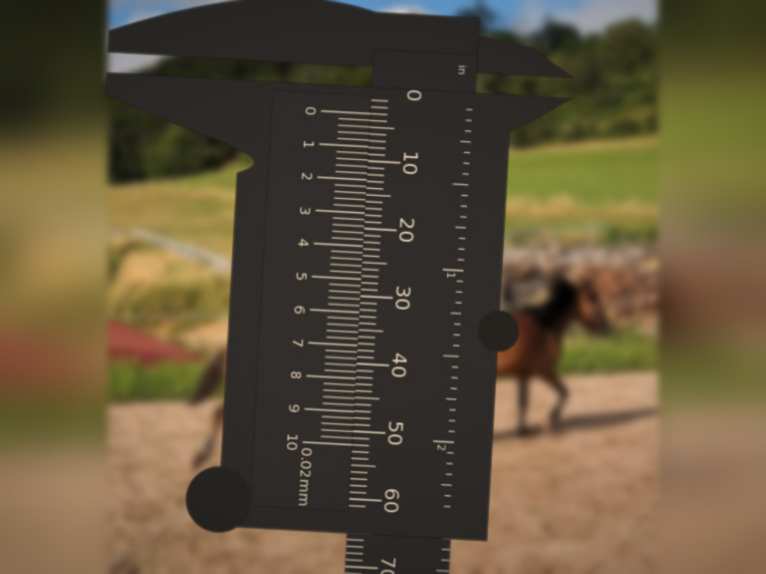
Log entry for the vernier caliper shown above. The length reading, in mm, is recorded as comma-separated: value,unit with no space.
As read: 3.0,mm
